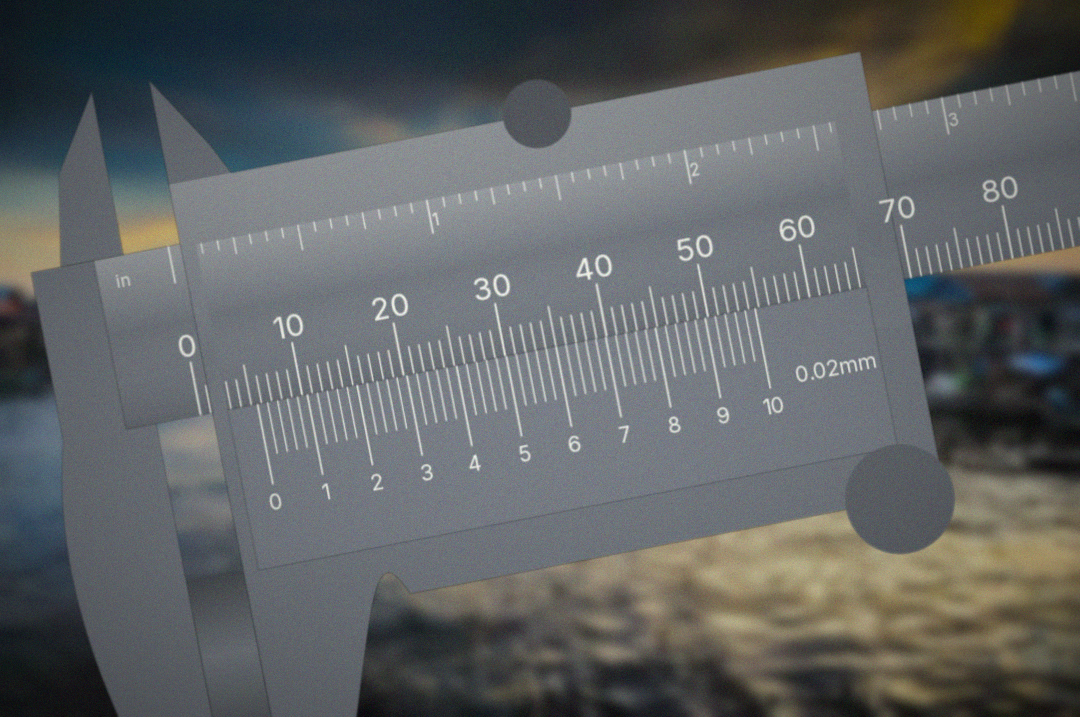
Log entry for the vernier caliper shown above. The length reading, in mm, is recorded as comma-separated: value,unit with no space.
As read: 5.6,mm
